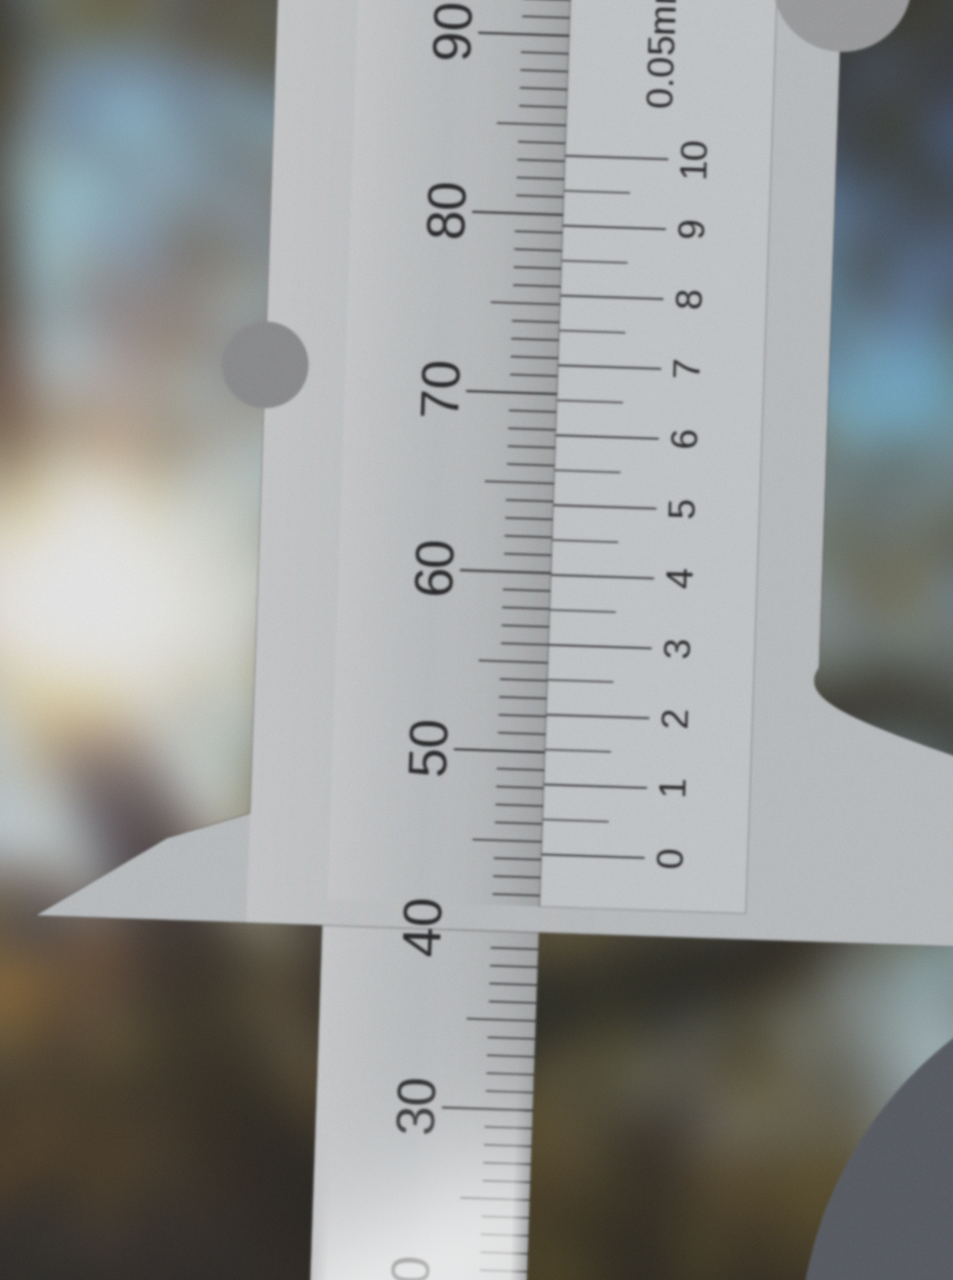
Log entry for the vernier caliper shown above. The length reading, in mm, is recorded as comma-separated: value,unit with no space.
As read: 44.3,mm
